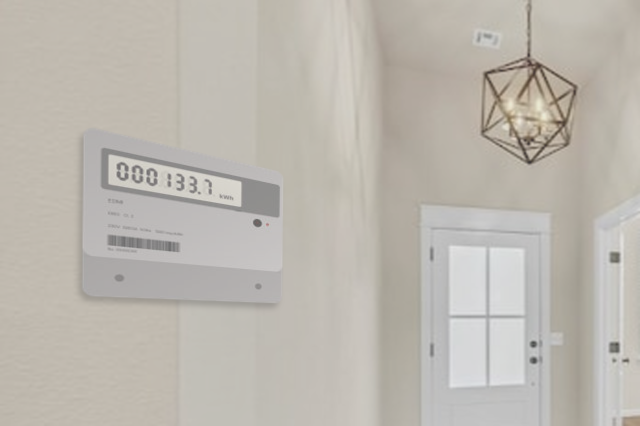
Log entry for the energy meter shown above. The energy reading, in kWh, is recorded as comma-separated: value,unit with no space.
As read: 133.7,kWh
